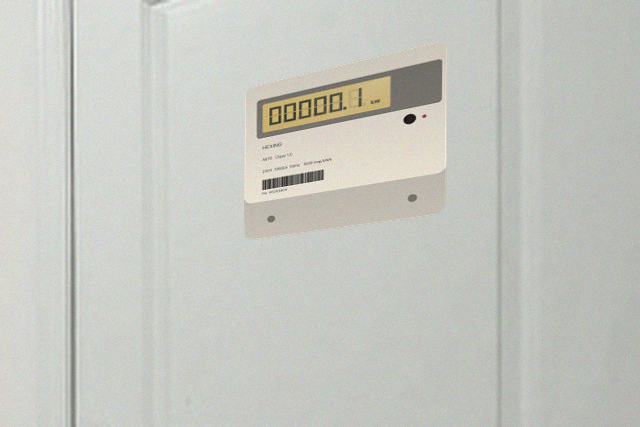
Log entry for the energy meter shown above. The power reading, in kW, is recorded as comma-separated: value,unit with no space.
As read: 0.1,kW
